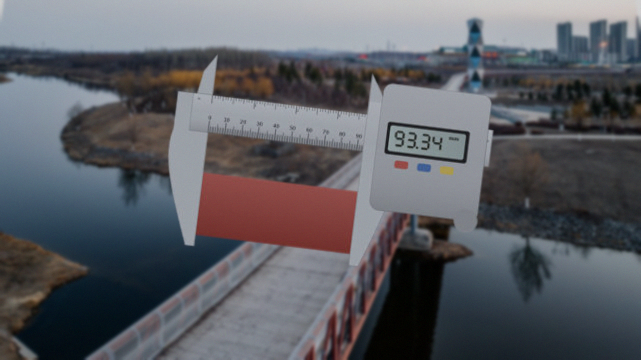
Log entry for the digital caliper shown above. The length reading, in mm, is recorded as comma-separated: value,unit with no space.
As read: 93.34,mm
